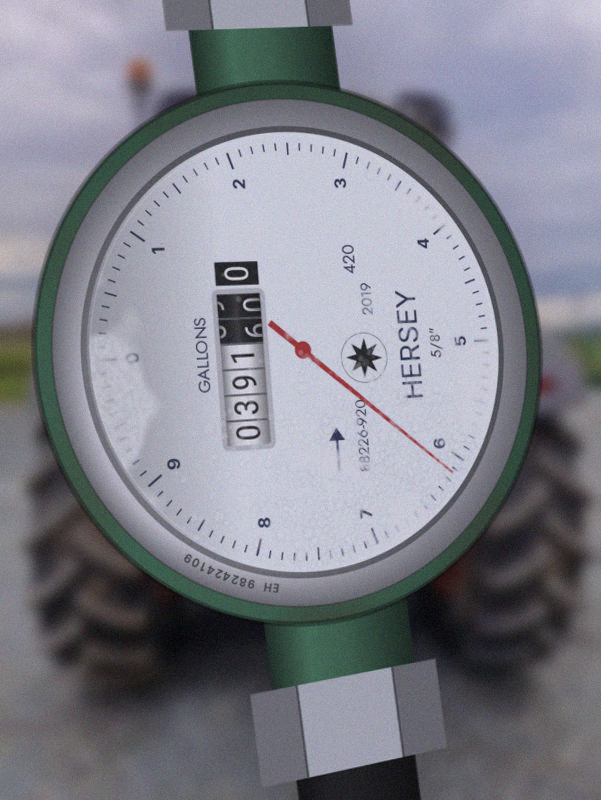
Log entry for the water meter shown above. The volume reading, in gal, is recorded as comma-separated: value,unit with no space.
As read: 391596.1,gal
